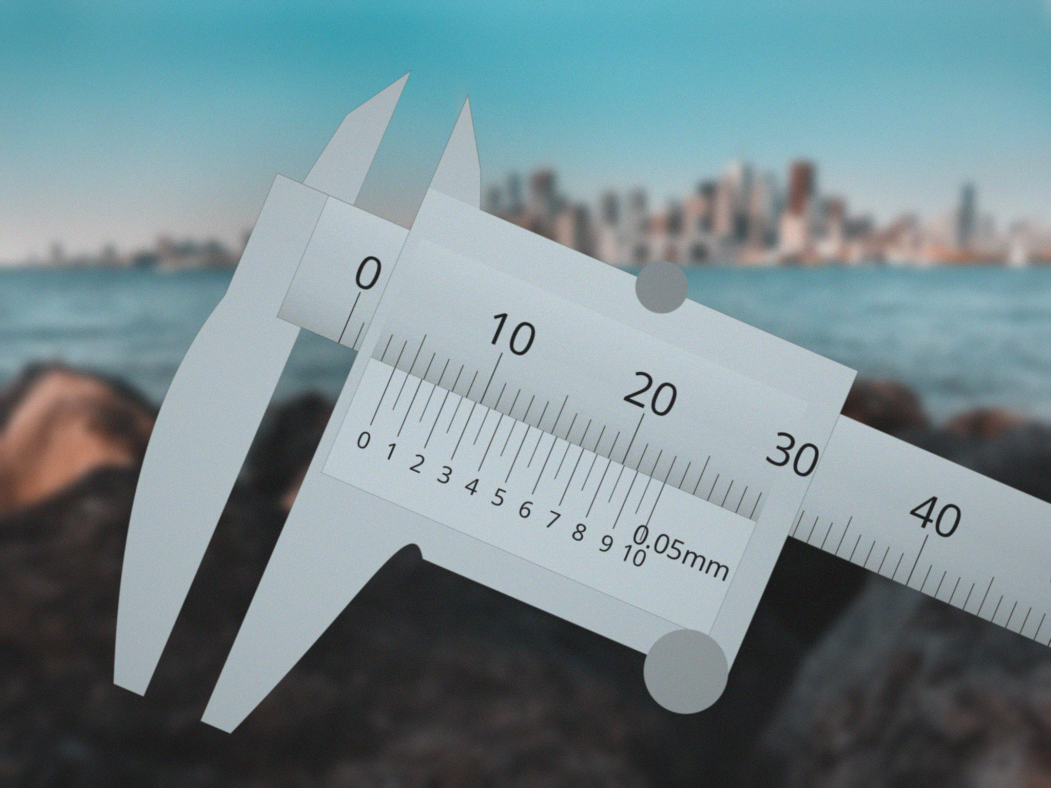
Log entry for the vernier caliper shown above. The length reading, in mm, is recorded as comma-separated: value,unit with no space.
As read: 4.0,mm
